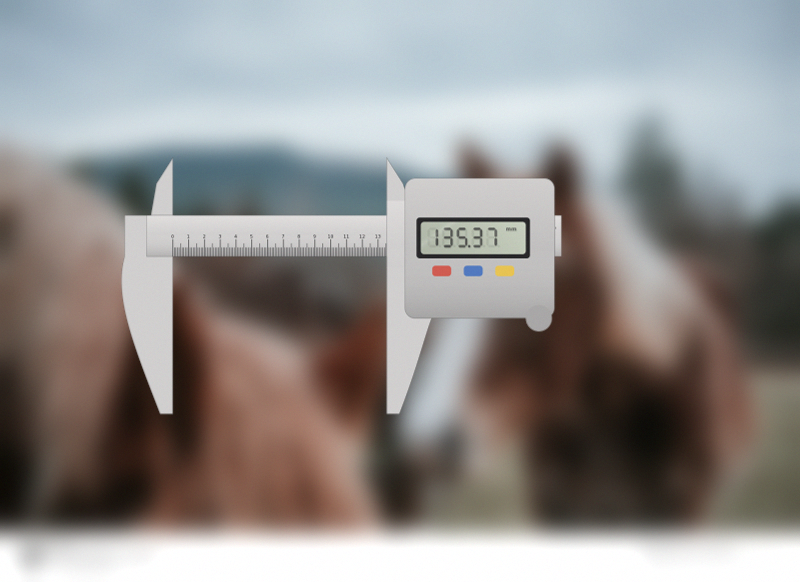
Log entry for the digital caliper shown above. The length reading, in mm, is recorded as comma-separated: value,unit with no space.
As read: 135.37,mm
